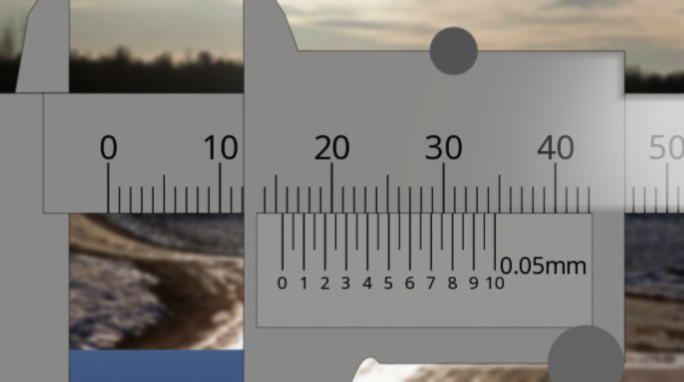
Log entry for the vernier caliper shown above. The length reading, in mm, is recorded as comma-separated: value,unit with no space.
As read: 15.6,mm
